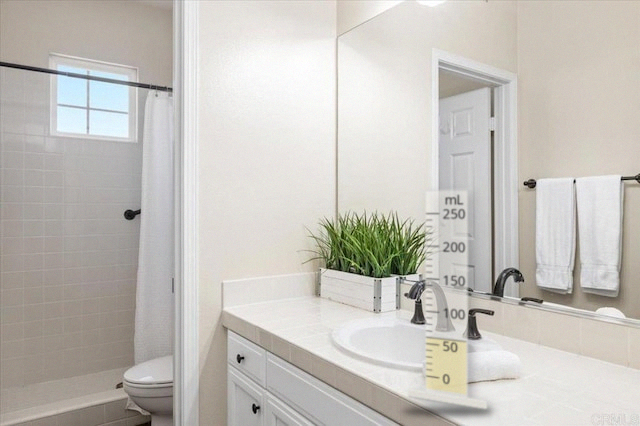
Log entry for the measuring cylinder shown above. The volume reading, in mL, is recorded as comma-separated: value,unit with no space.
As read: 60,mL
